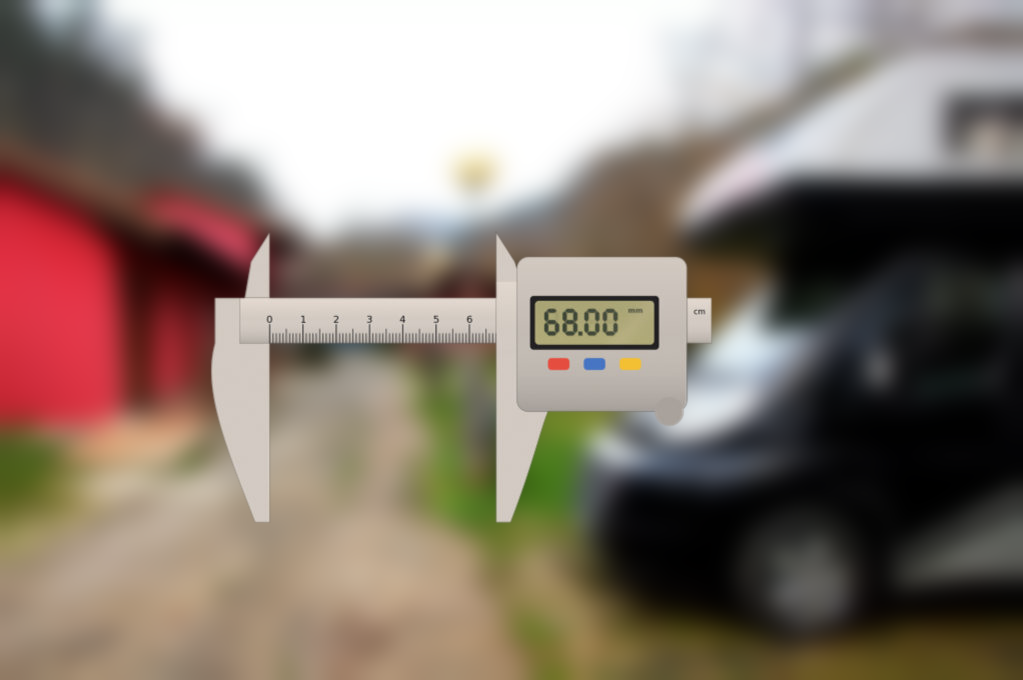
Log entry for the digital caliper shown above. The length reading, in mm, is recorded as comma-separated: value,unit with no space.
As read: 68.00,mm
